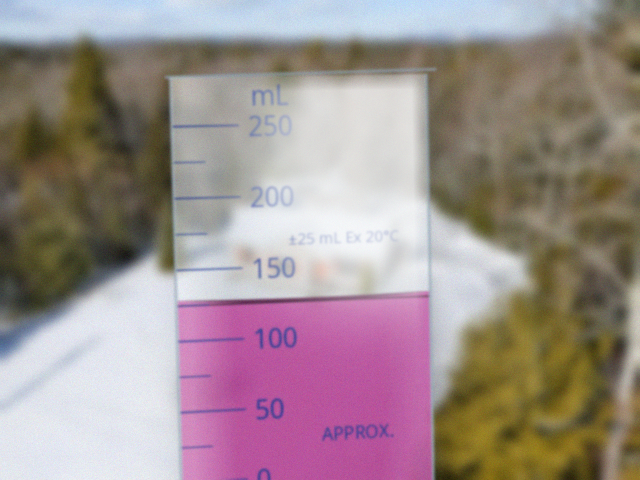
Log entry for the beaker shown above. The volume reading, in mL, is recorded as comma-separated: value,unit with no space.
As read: 125,mL
